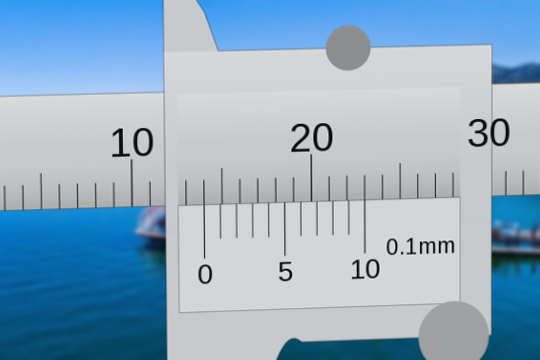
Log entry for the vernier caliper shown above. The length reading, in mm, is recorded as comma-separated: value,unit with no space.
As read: 14.0,mm
